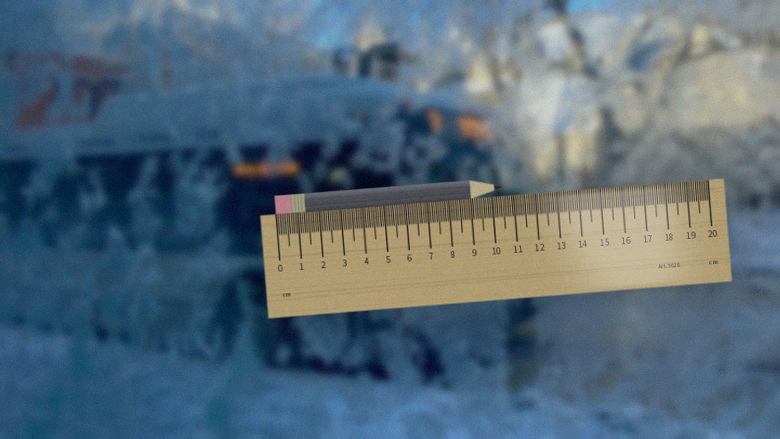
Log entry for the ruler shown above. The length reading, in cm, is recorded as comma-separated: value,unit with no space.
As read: 10.5,cm
